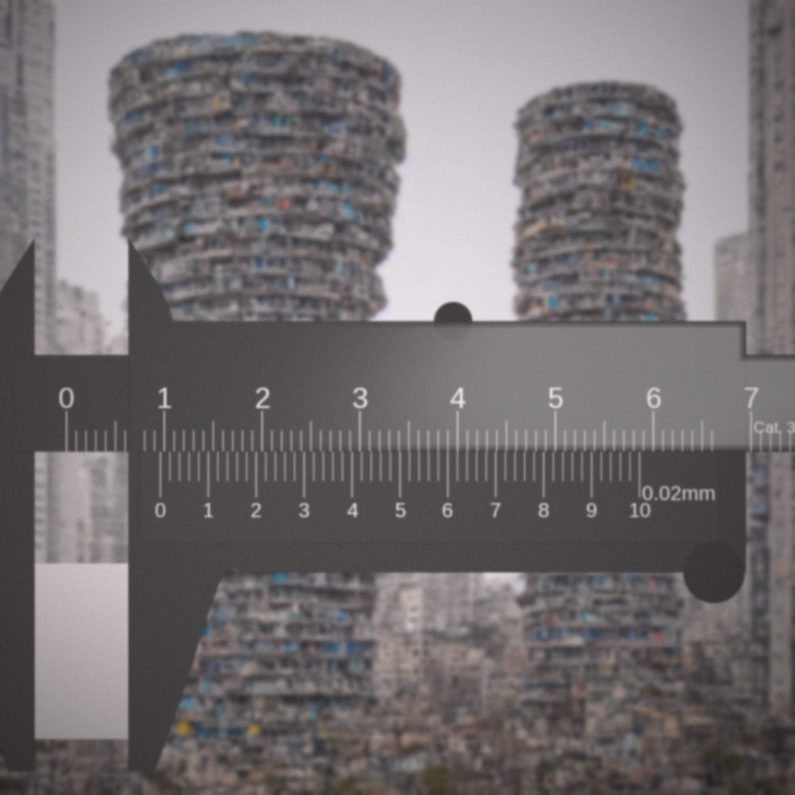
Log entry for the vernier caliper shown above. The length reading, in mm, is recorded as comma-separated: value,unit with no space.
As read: 9.6,mm
